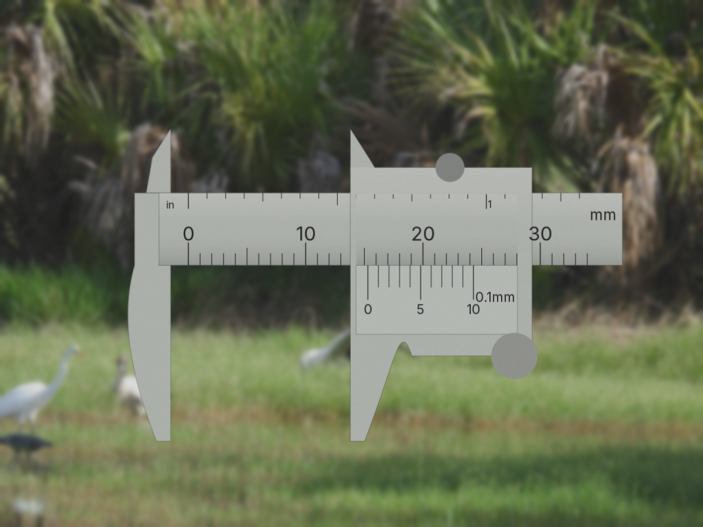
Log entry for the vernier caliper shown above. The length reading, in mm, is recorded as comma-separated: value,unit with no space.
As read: 15.3,mm
